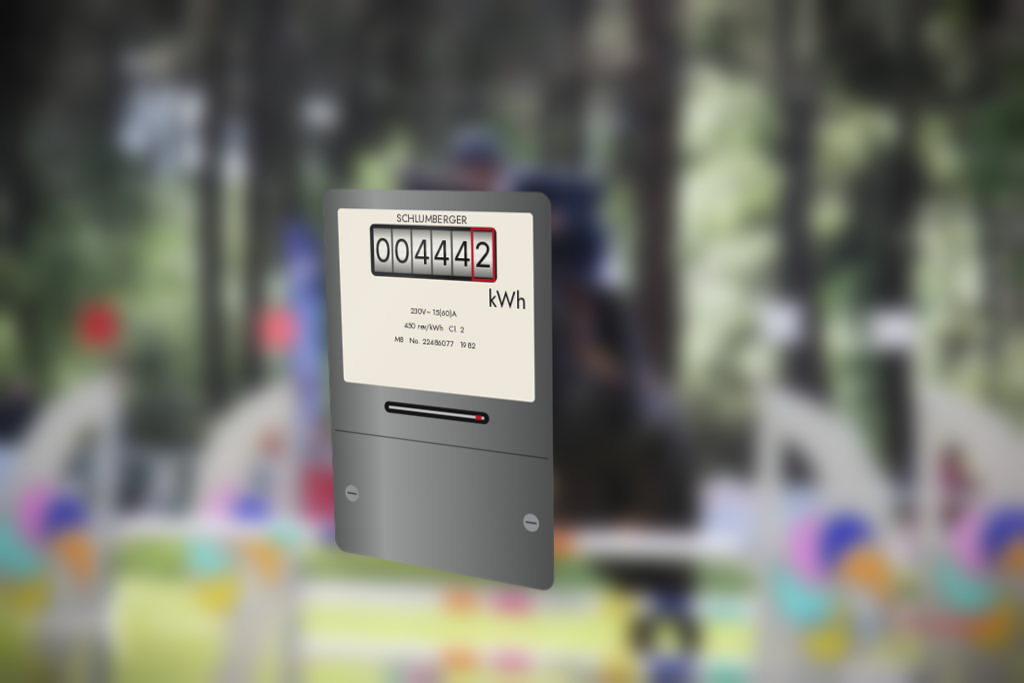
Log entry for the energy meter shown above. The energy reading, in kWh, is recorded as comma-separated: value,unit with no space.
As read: 444.2,kWh
